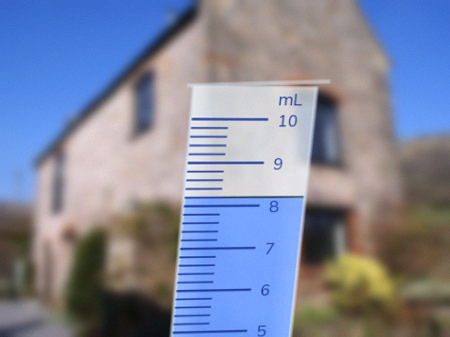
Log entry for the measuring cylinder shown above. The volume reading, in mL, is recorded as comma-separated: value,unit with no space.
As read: 8.2,mL
